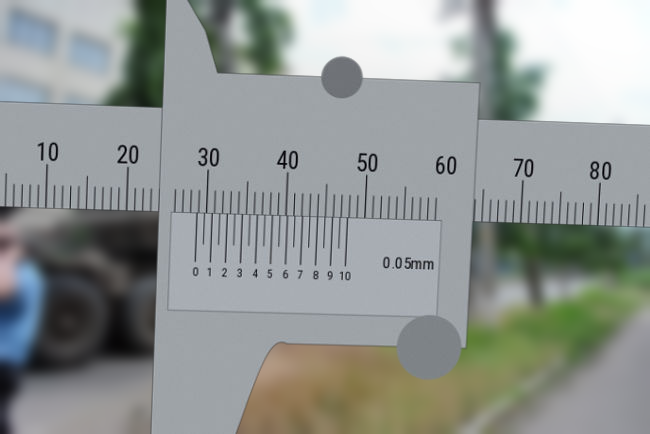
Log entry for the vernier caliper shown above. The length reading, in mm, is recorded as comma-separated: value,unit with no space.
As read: 28.8,mm
